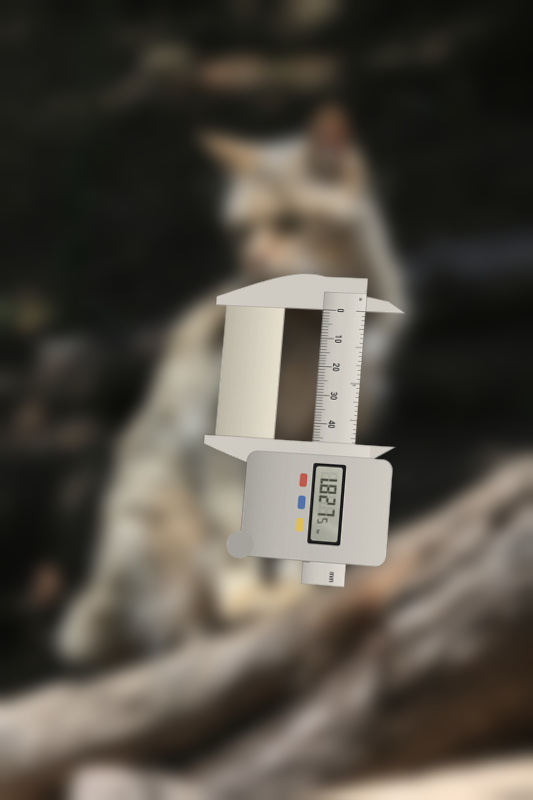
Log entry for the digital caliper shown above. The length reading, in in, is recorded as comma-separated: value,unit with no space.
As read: 1.8275,in
